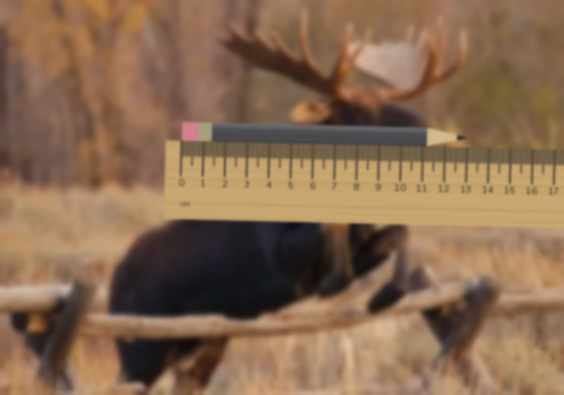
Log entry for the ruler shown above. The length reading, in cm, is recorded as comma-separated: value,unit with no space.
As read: 13,cm
